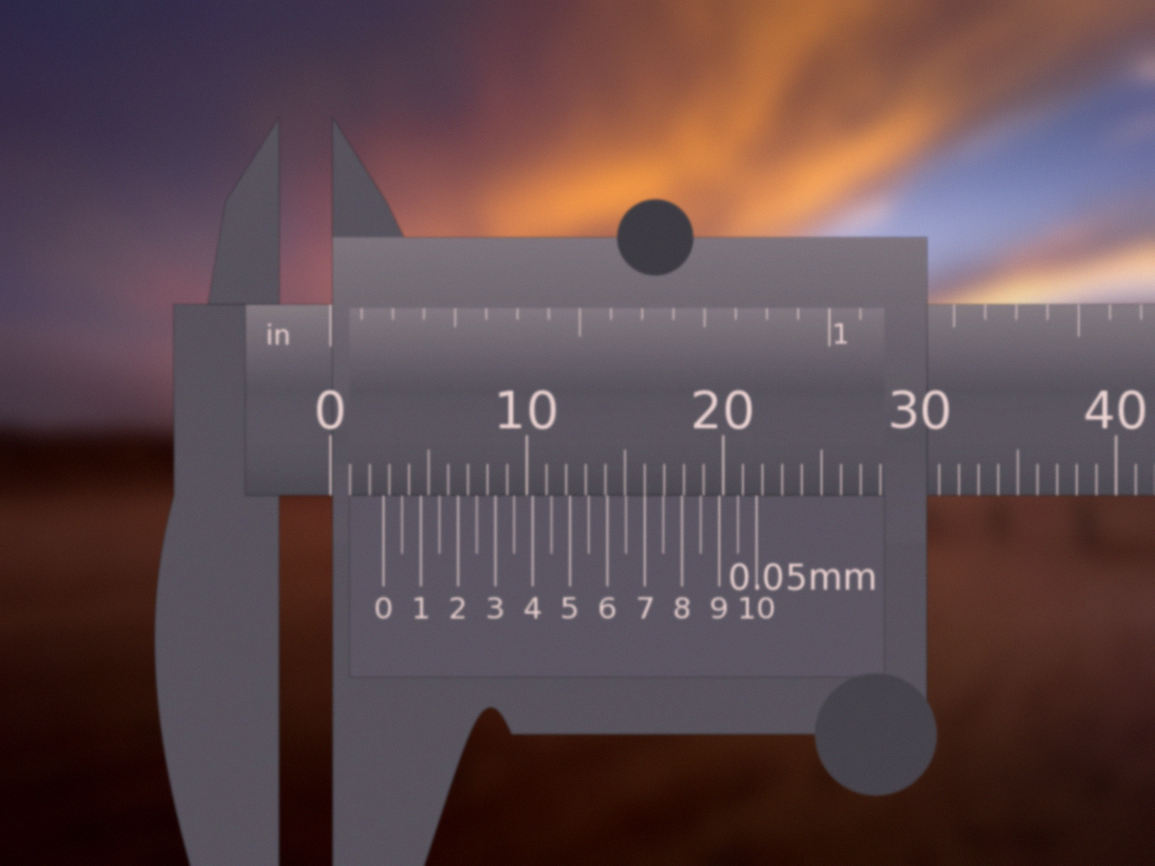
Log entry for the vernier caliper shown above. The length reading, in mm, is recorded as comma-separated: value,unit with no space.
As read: 2.7,mm
